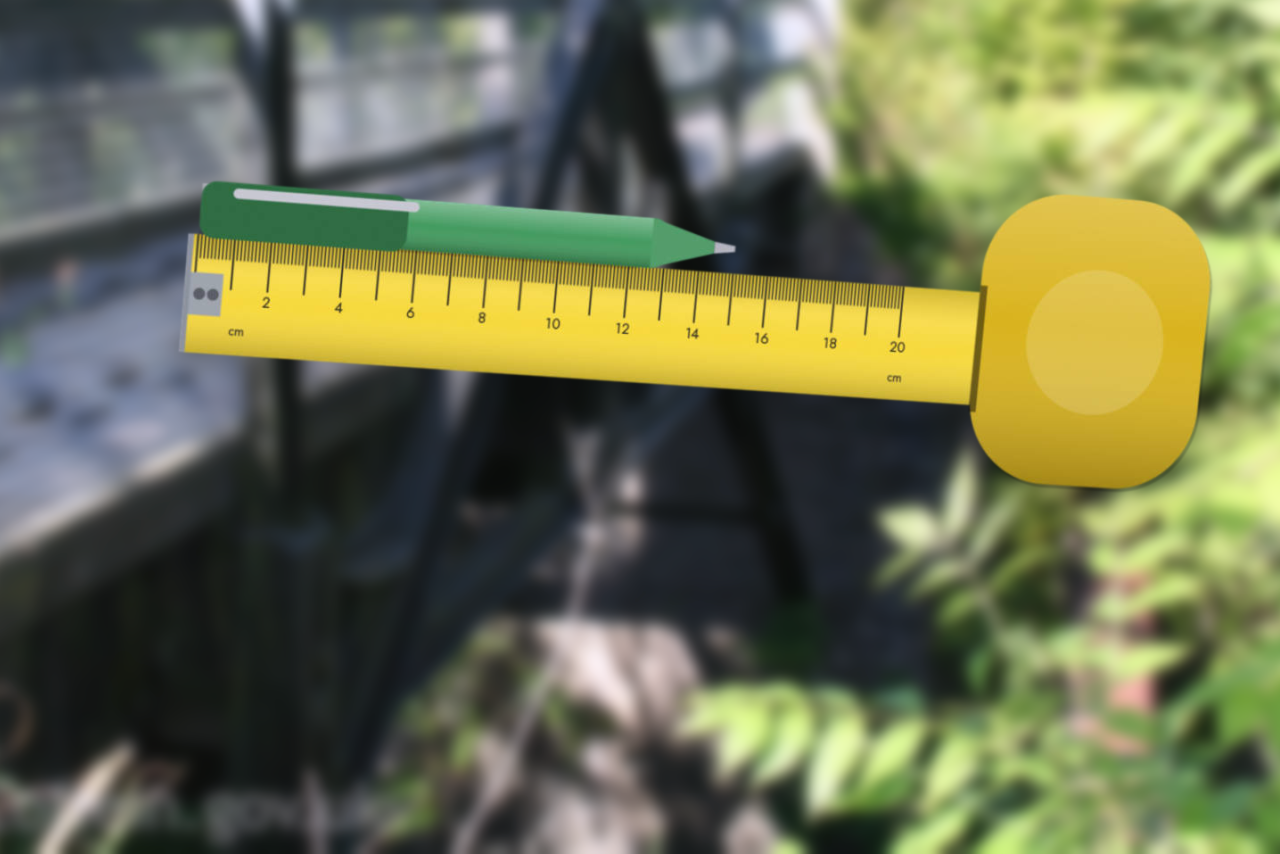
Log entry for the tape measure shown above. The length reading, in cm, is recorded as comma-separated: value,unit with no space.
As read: 15,cm
